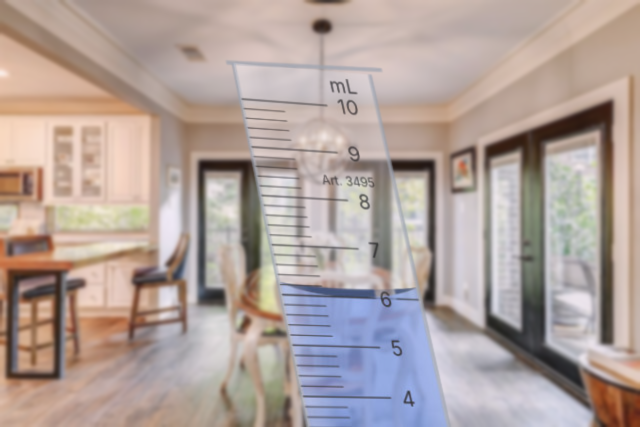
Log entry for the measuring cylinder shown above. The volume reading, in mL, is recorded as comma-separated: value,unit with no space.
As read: 6,mL
